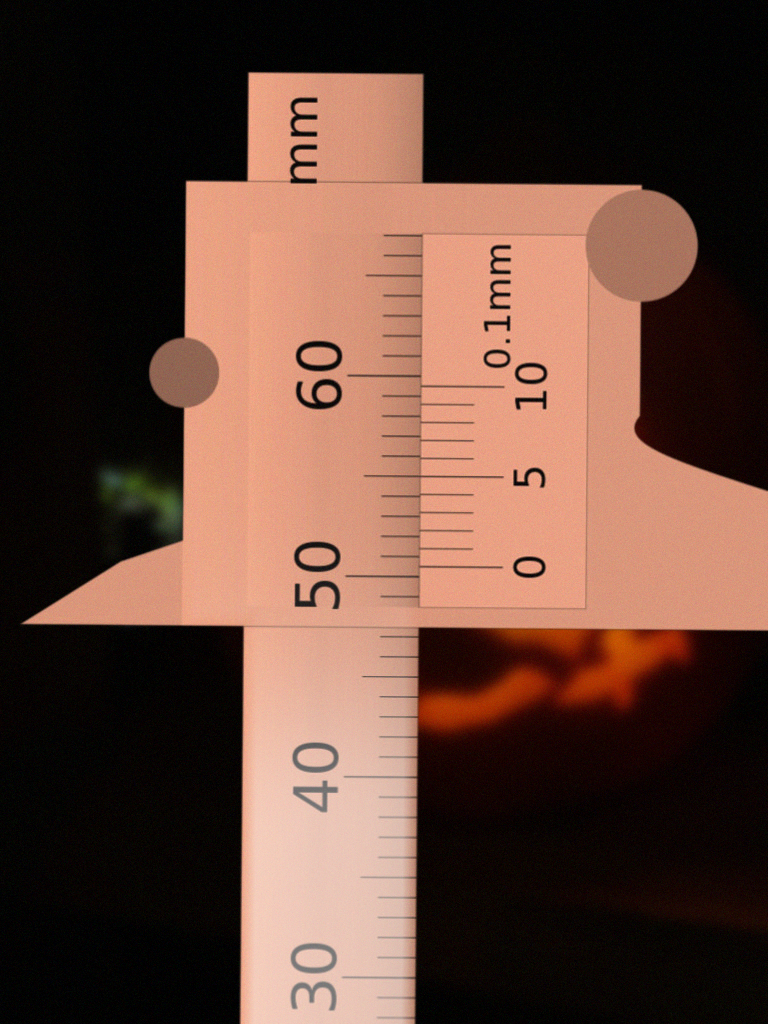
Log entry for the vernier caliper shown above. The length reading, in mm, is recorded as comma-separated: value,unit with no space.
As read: 50.5,mm
